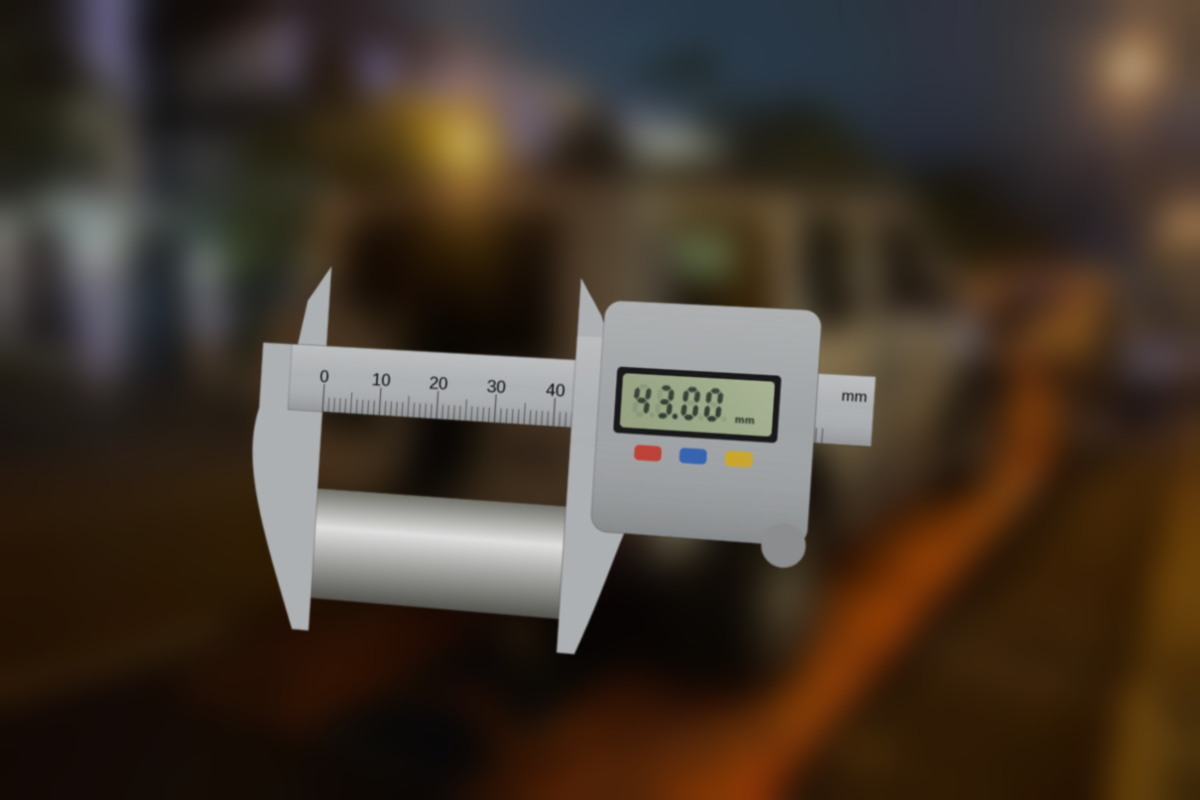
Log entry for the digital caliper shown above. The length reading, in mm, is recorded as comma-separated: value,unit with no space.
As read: 43.00,mm
